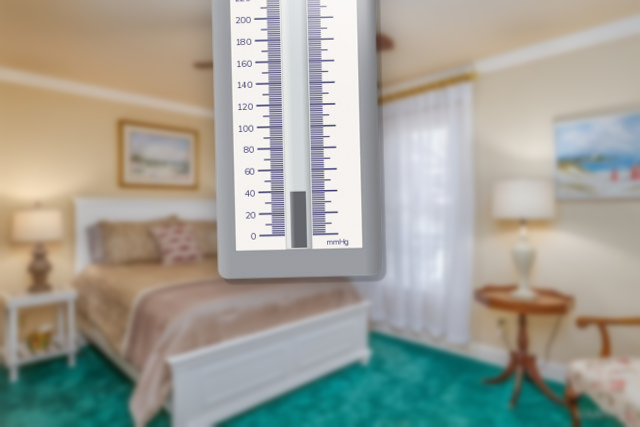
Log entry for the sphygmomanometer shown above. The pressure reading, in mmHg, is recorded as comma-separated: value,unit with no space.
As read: 40,mmHg
